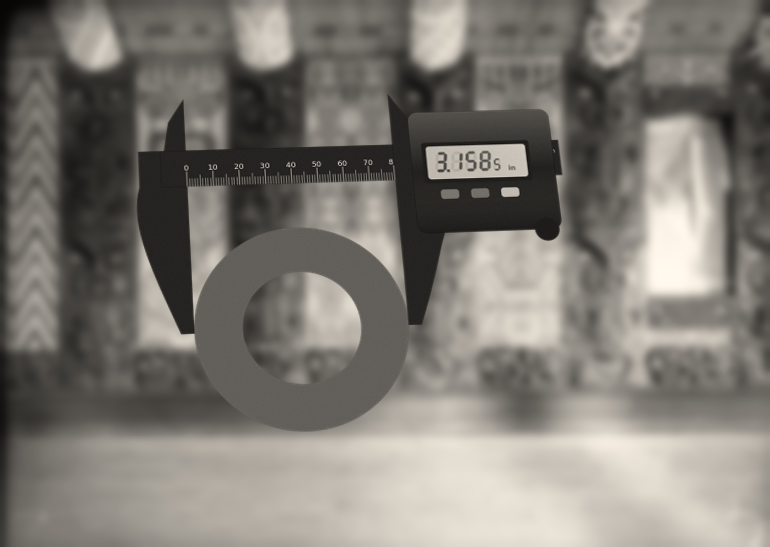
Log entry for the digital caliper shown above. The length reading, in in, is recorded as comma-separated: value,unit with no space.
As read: 3.1585,in
